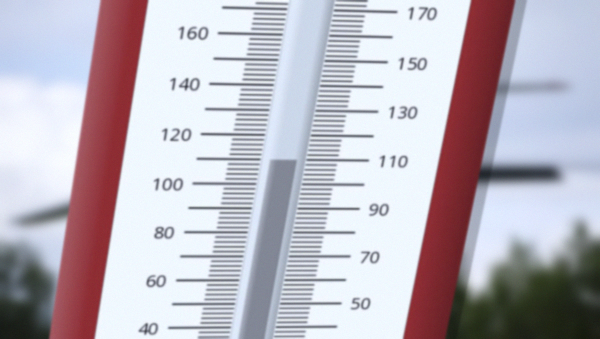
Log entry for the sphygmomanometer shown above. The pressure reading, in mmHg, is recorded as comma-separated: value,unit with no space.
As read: 110,mmHg
